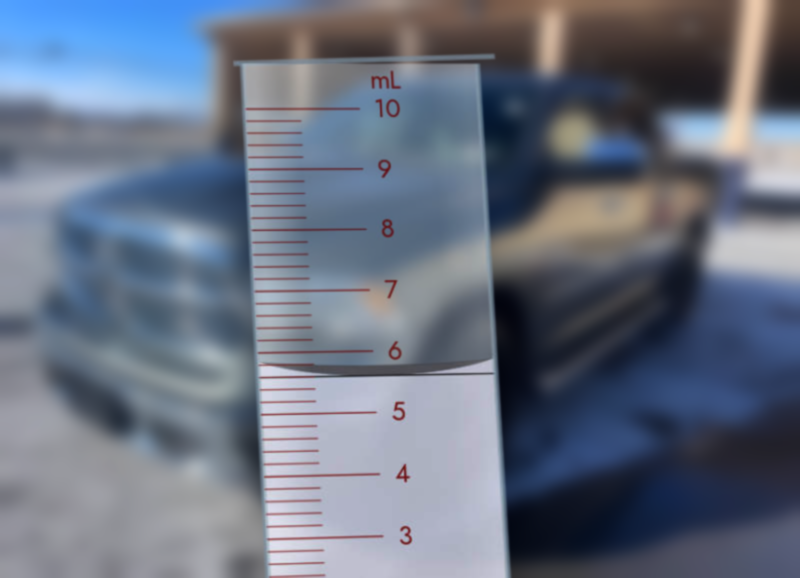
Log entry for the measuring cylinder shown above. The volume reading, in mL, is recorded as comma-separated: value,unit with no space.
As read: 5.6,mL
